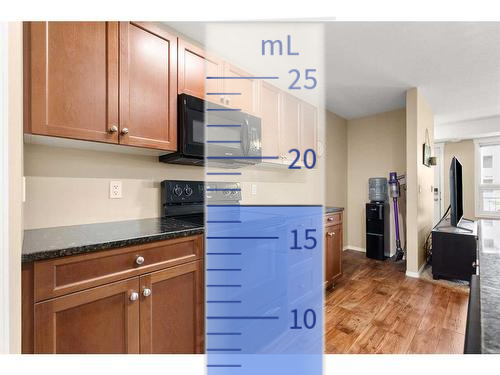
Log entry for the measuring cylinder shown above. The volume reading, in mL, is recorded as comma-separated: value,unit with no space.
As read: 17,mL
